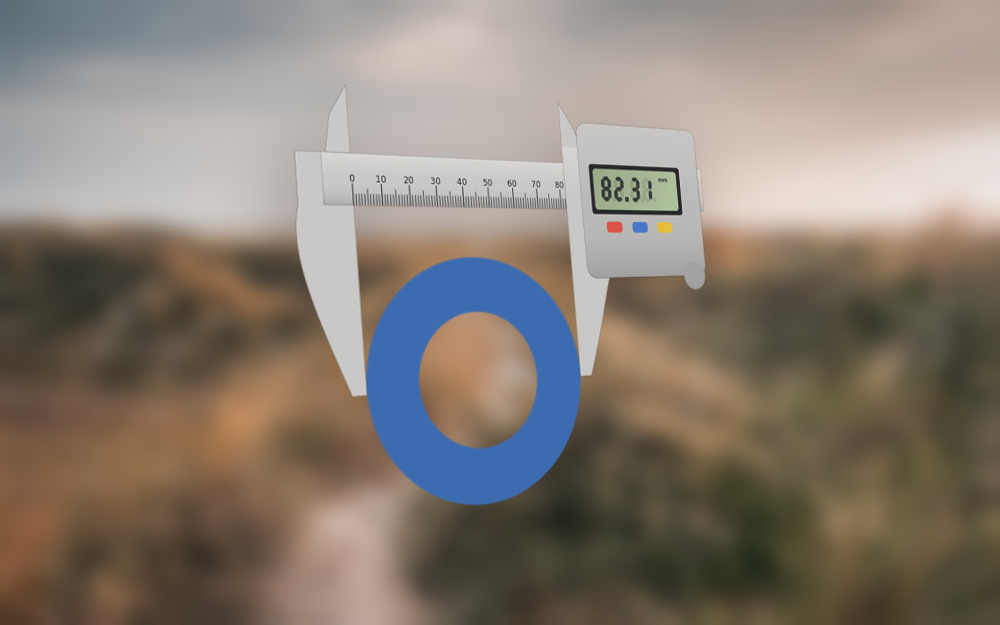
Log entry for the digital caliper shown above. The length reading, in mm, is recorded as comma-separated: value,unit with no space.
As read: 82.31,mm
